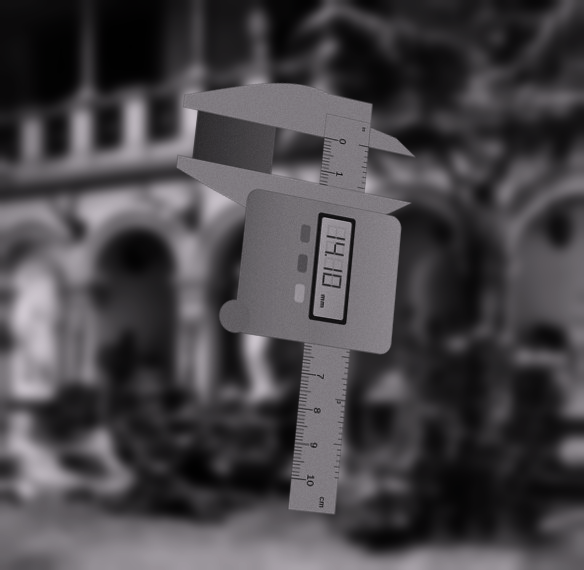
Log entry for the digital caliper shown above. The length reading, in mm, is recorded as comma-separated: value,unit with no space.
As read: 14.10,mm
